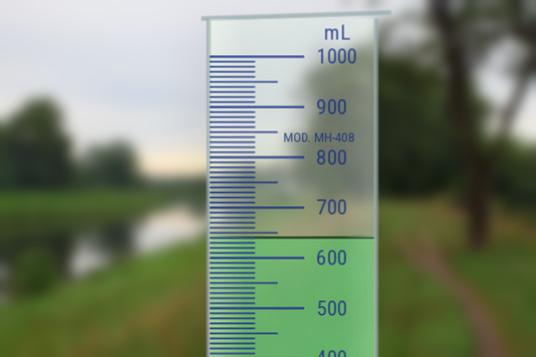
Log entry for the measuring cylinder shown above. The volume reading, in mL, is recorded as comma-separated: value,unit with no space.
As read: 640,mL
